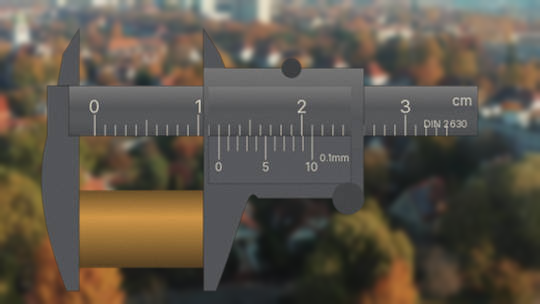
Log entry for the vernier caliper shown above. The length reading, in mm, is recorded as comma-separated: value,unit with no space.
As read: 12.0,mm
